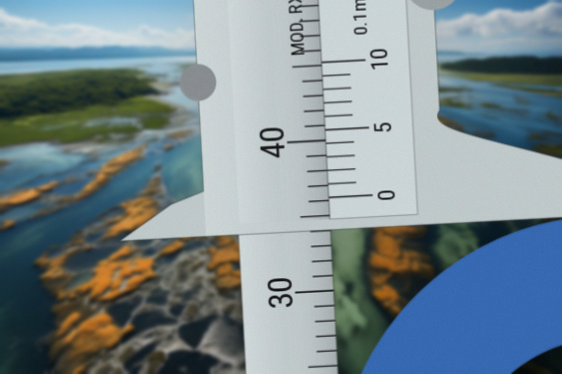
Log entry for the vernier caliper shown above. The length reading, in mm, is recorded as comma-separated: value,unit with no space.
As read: 36.2,mm
